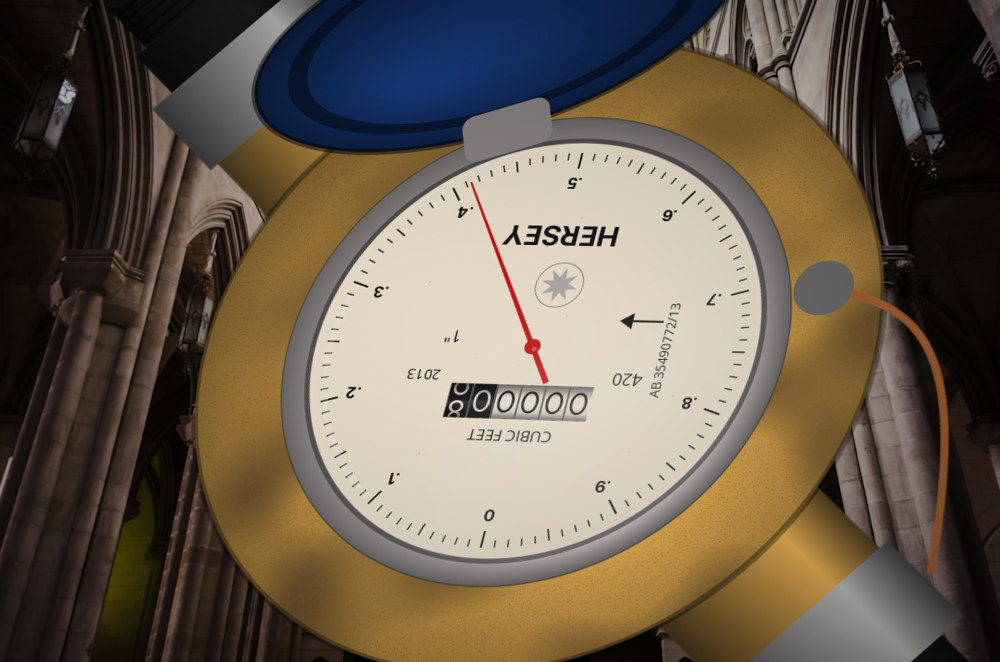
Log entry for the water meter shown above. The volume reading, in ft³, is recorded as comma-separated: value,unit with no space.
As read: 8.41,ft³
